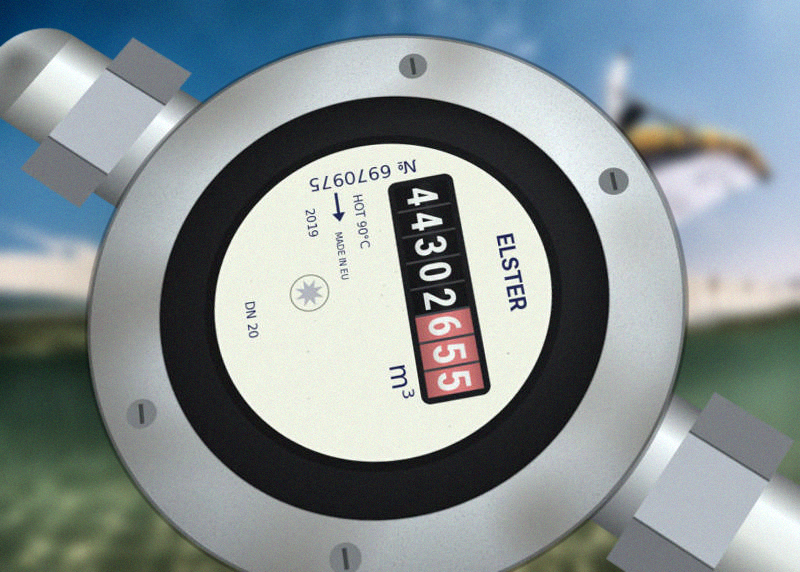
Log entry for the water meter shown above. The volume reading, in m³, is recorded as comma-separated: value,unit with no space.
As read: 44302.655,m³
